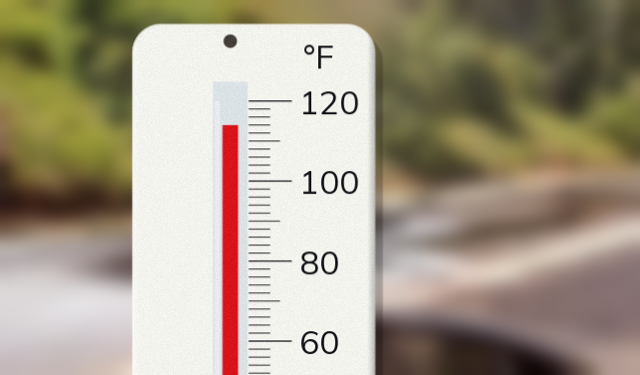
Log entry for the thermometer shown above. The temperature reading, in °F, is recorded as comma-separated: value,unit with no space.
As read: 114,°F
